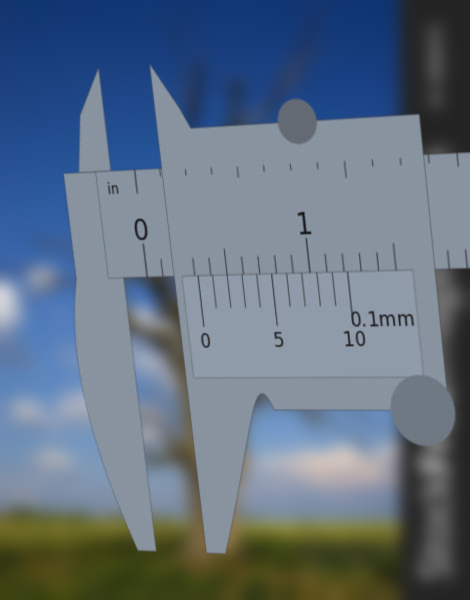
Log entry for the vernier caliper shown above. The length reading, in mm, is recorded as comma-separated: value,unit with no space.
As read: 3.2,mm
